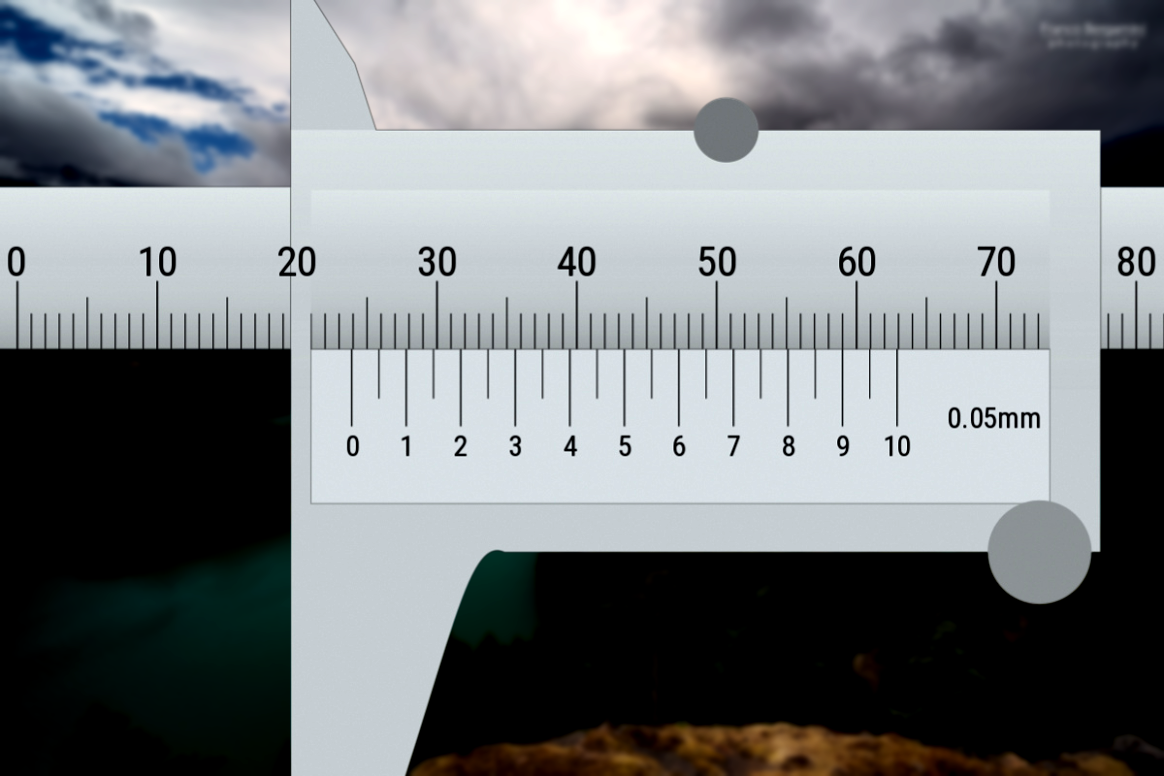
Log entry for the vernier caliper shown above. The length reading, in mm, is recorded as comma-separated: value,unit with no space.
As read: 23.9,mm
